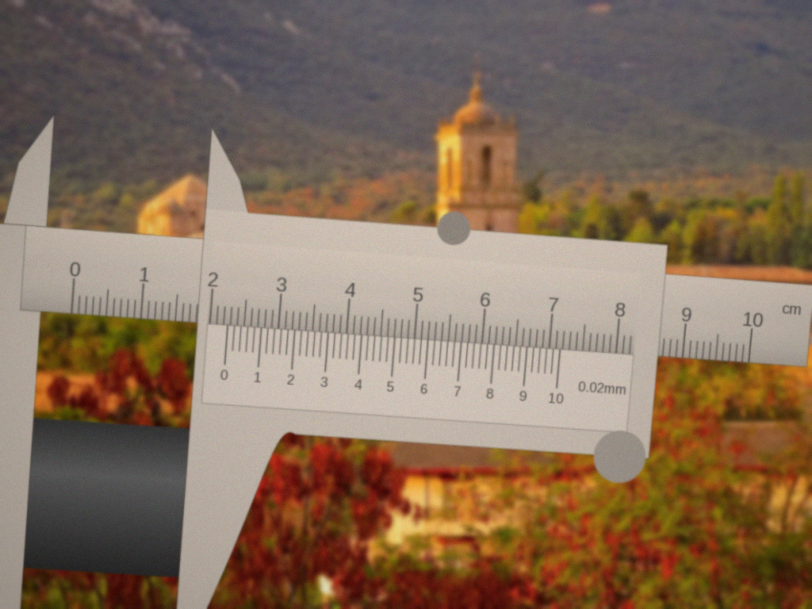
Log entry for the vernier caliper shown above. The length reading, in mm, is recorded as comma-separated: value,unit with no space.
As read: 22.6,mm
